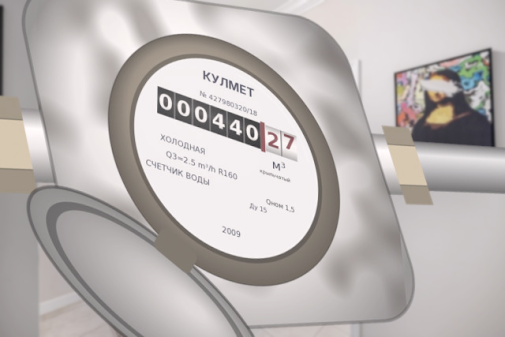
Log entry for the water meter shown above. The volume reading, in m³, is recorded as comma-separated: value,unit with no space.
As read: 440.27,m³
